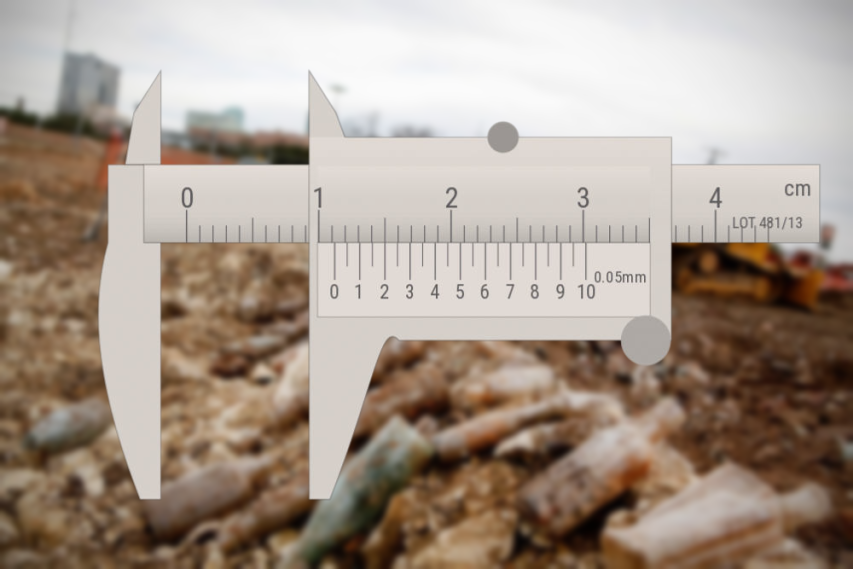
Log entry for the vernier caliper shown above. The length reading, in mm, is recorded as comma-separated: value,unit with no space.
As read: 11.2,mm
